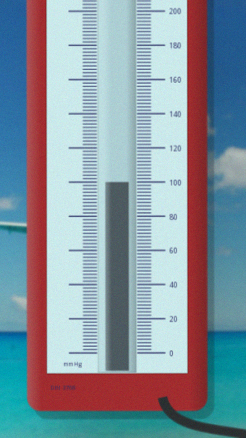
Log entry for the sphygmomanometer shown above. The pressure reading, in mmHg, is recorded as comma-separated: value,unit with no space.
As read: 100,mmHg
